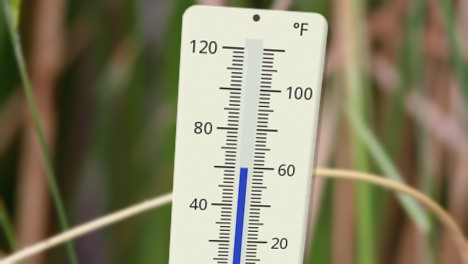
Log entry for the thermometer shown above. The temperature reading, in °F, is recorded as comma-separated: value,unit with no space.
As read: 60,°F
